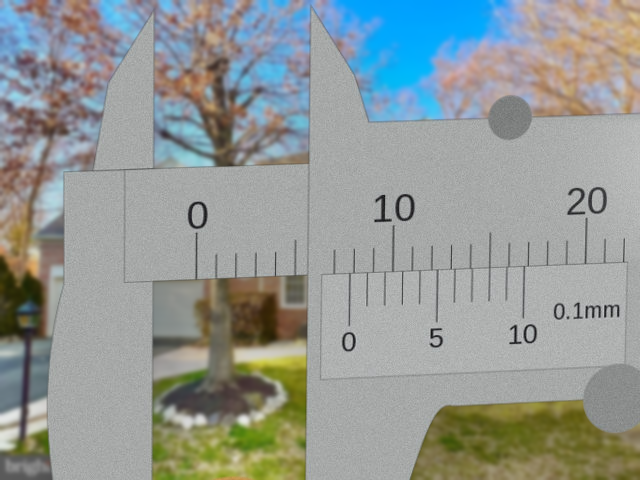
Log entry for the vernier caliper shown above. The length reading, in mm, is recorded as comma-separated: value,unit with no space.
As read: 7.8,mm
